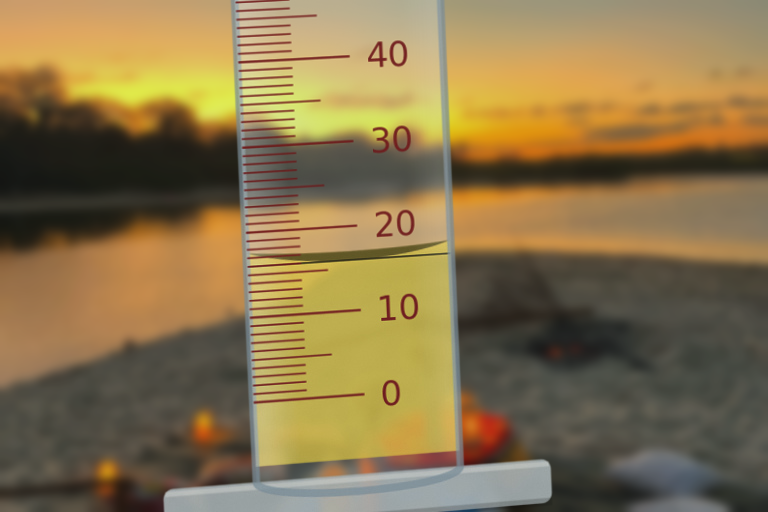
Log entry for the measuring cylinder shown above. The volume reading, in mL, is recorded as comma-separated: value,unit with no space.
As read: 16,mL
